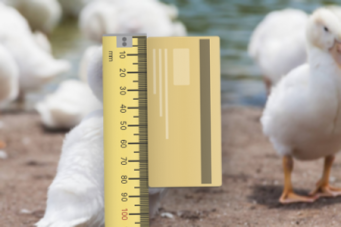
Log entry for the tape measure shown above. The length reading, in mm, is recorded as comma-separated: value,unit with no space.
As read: 85,mm
